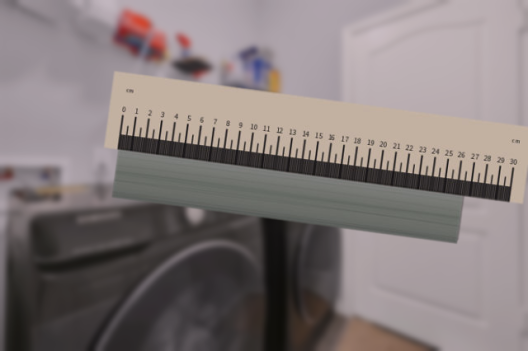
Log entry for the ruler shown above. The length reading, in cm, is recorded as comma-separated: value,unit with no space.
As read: 26.5,cm
